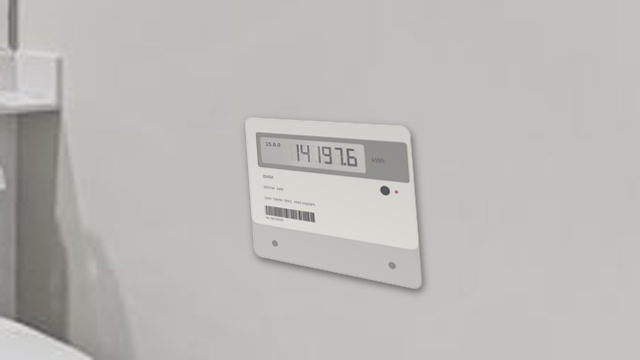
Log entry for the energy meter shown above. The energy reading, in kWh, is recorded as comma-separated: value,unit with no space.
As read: 14197.6,kWh
